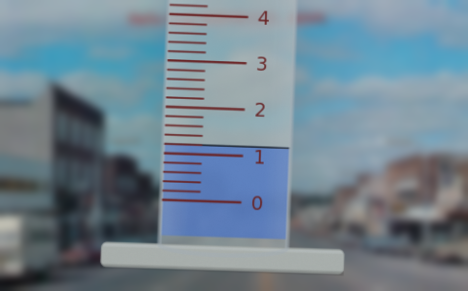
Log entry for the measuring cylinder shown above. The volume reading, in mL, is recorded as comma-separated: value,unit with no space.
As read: 1.2,mL
